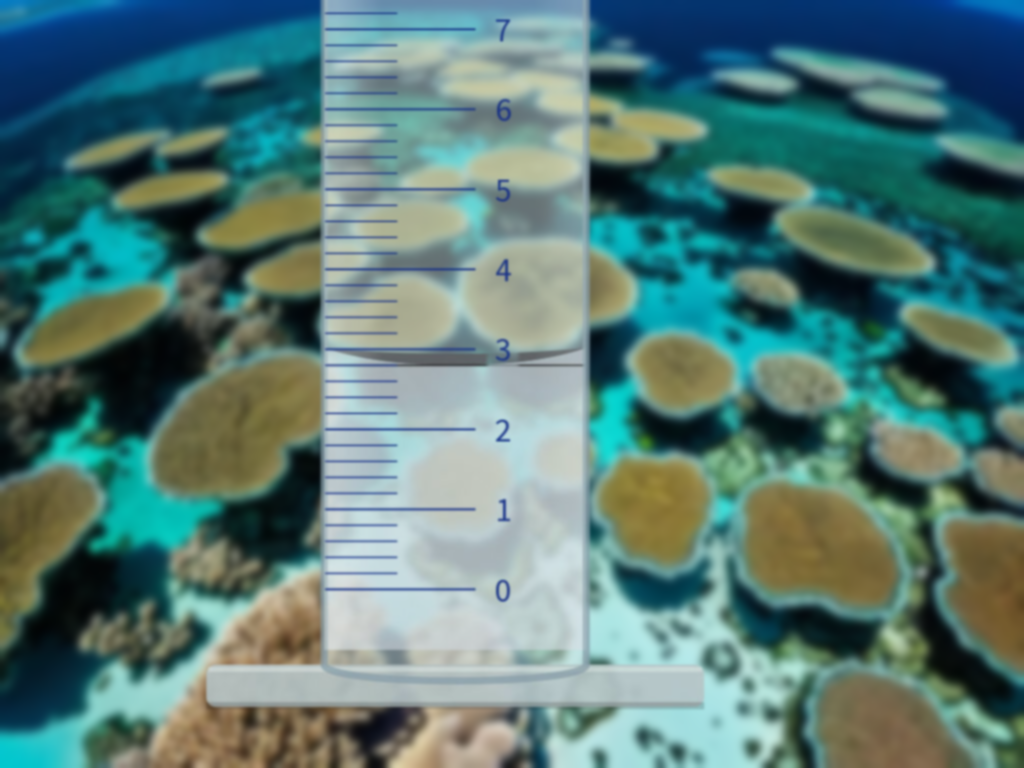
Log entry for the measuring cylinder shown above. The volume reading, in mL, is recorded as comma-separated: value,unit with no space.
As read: 2.8,mL
